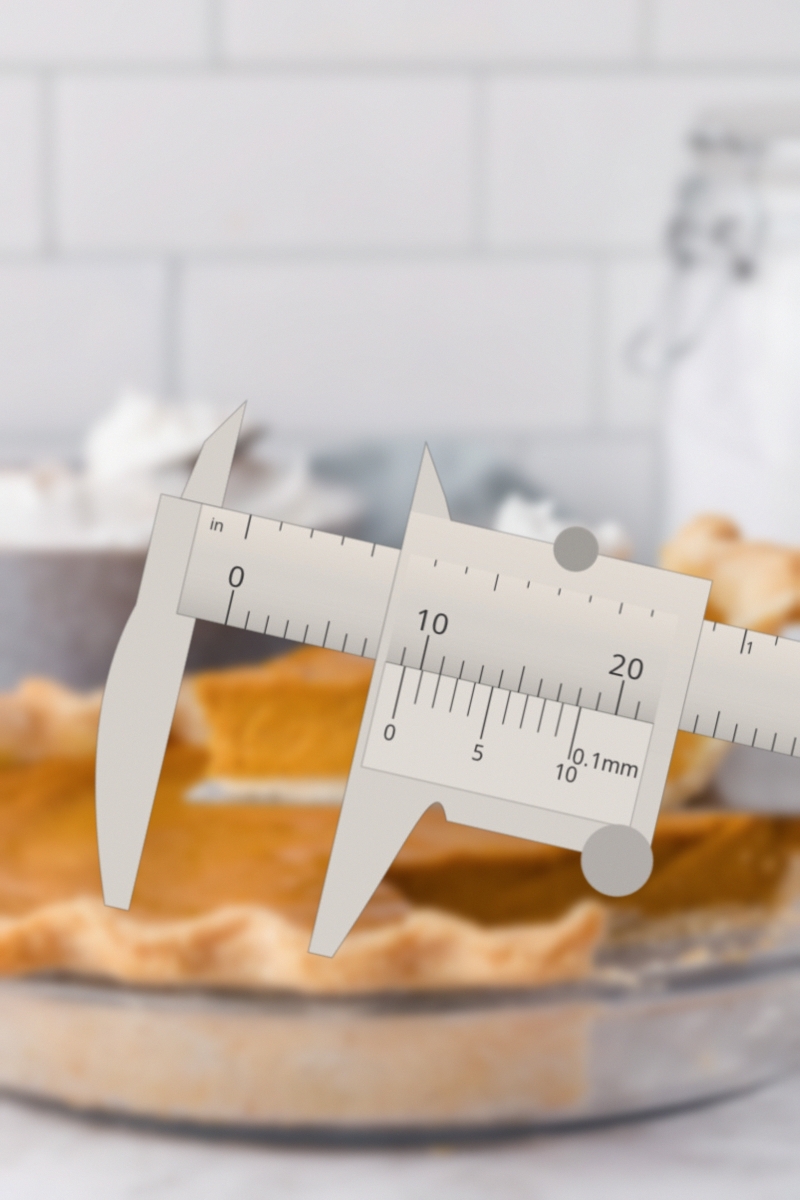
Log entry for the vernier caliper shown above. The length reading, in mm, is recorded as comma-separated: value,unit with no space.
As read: 9.2,mm
